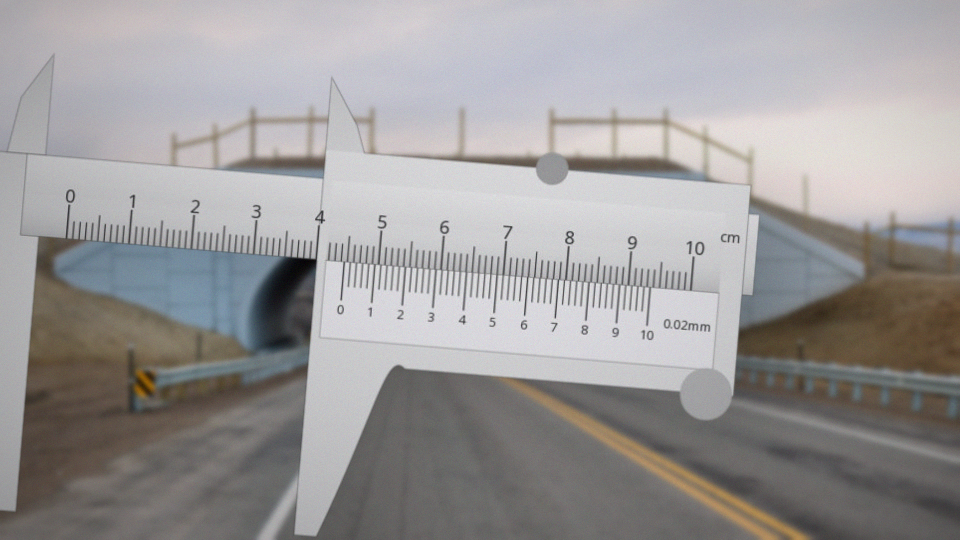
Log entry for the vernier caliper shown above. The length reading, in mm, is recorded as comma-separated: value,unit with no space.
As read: 44.5,mm
